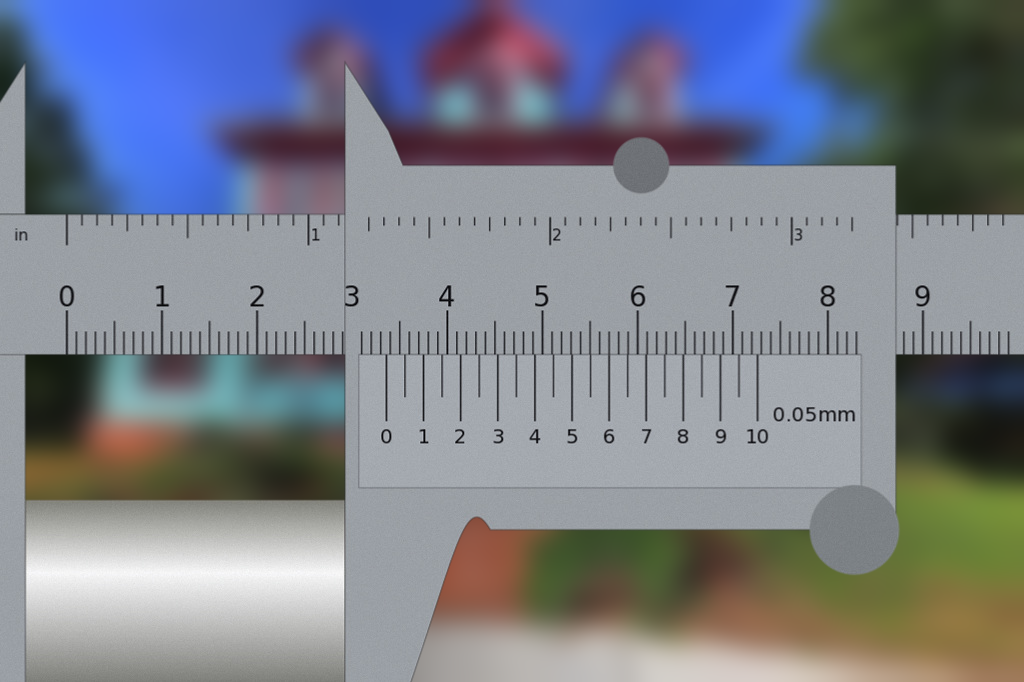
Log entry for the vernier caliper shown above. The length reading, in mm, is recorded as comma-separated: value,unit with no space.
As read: 33.6,mm
